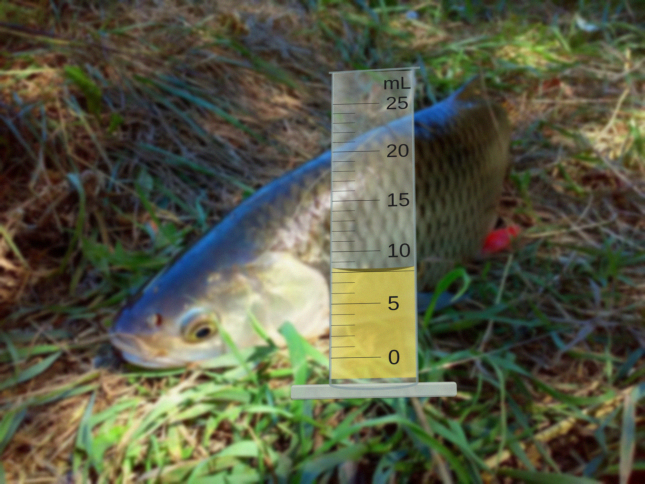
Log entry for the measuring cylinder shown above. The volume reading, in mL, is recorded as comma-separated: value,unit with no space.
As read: 8,mL
